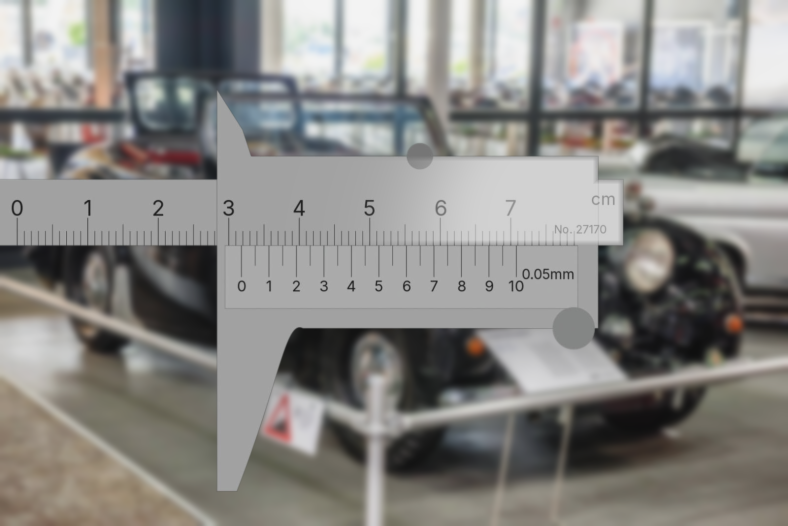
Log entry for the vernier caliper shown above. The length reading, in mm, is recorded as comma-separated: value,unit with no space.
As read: 31.8,mm
